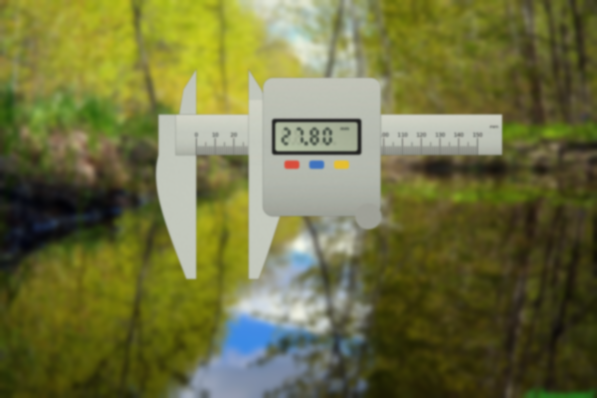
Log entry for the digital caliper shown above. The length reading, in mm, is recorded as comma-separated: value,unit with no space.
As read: 27.80,mm
